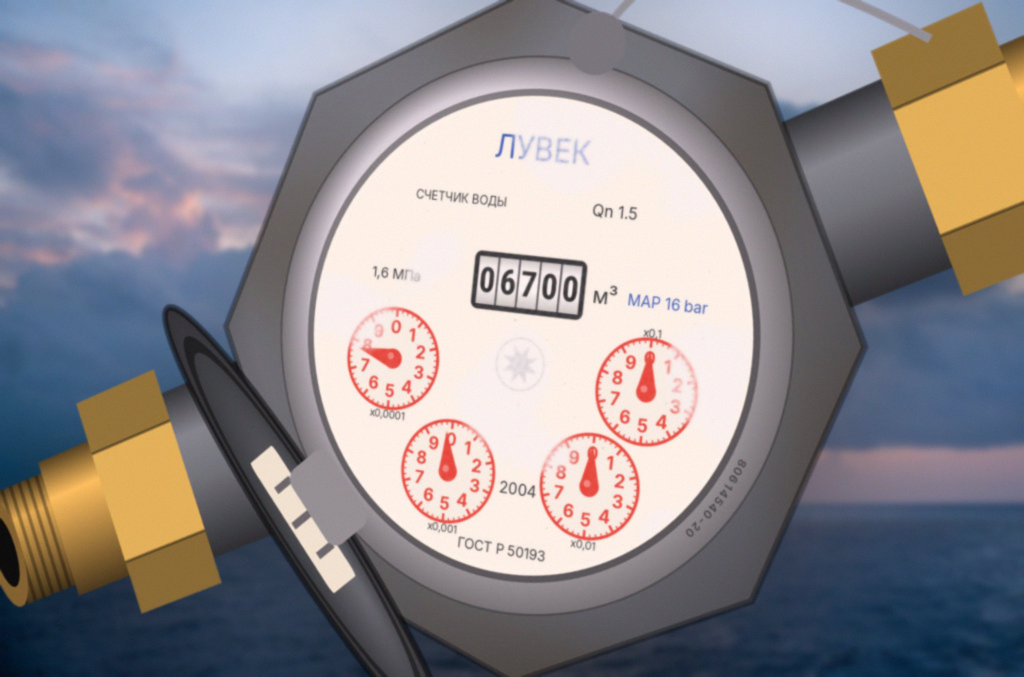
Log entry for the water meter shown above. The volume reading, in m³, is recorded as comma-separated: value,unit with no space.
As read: 6699.9997,m³
